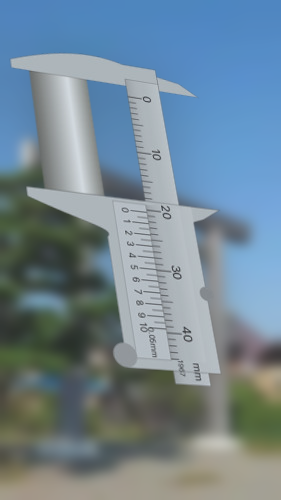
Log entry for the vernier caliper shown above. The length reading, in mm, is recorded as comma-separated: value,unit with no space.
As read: 20.4,mm
